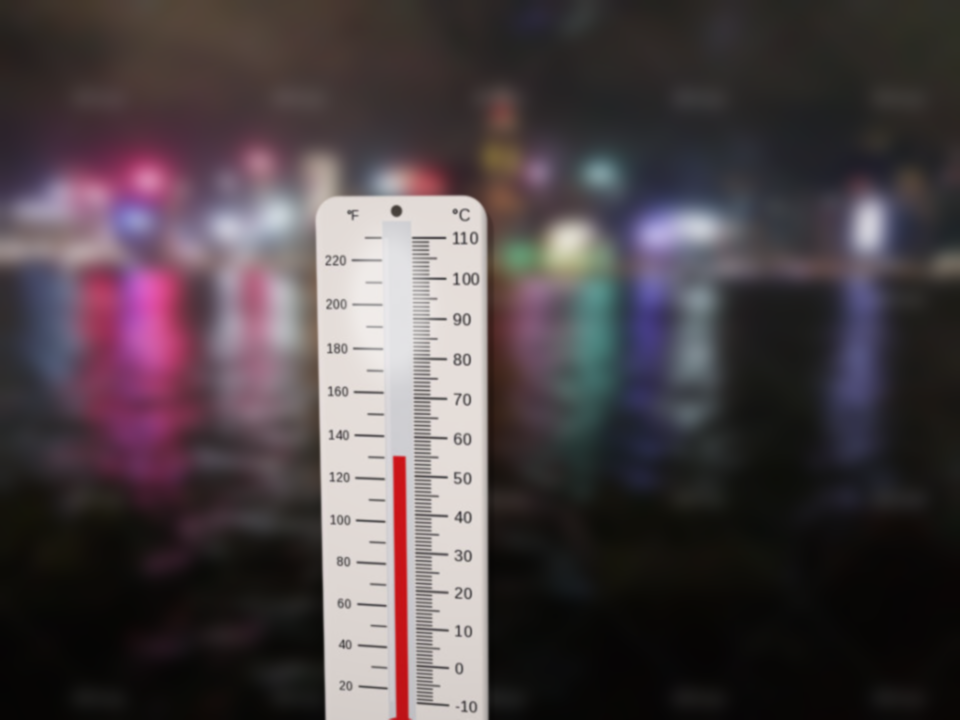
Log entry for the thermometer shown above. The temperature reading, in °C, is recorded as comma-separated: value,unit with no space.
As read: 55,°C
